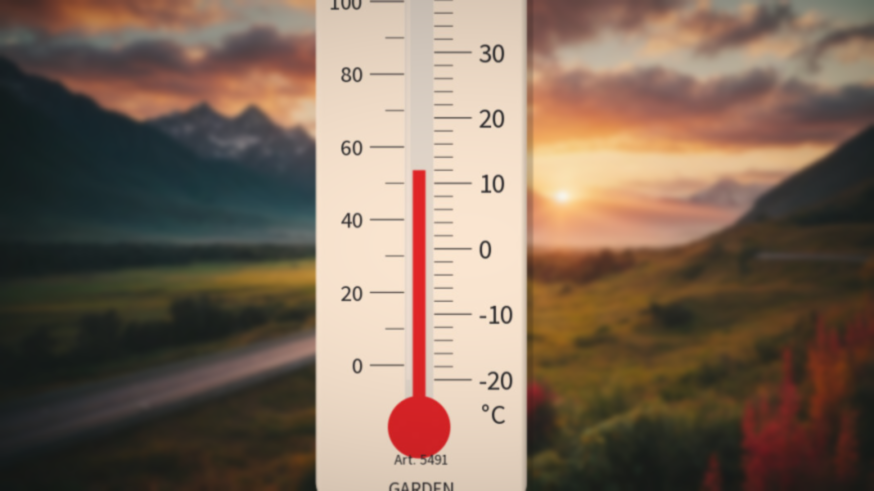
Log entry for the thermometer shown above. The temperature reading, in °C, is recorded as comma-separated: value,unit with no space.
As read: 12,°C
